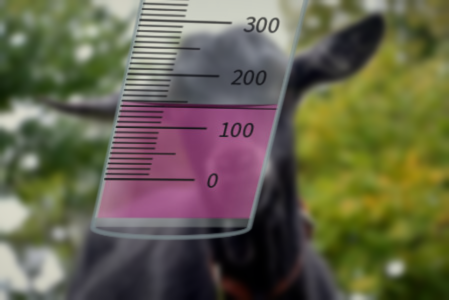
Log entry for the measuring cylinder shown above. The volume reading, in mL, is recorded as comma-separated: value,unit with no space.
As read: 140,mL
